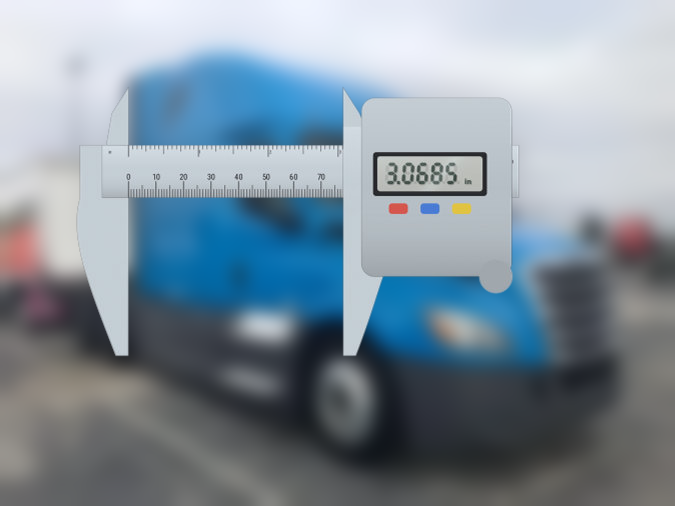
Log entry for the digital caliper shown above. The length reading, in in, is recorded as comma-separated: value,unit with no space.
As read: 3.0685,in
